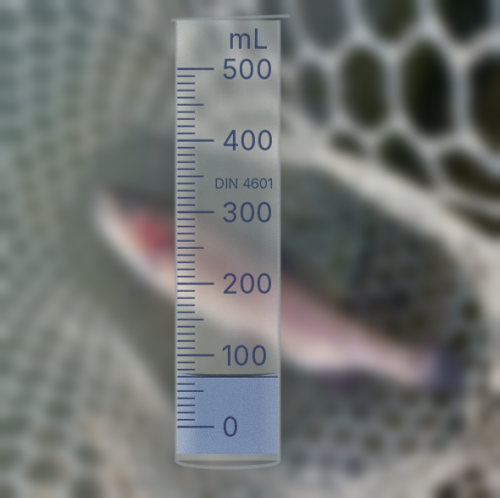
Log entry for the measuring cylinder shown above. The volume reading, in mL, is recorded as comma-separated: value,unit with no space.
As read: 70,mL
